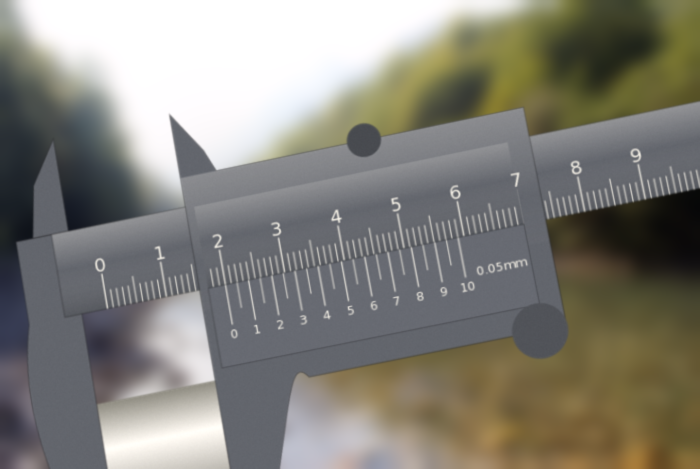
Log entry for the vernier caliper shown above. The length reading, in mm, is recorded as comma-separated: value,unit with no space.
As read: 20.0,mm
